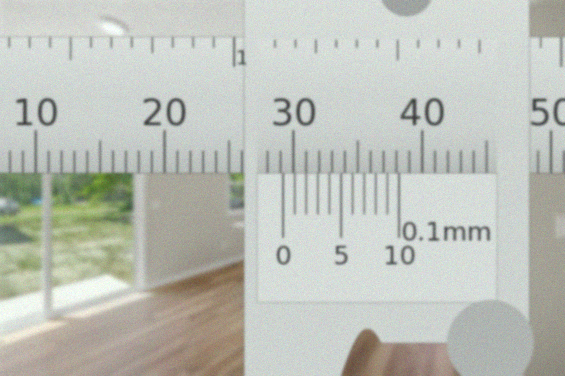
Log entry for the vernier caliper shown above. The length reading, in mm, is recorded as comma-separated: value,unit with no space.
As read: 29.2,mm
